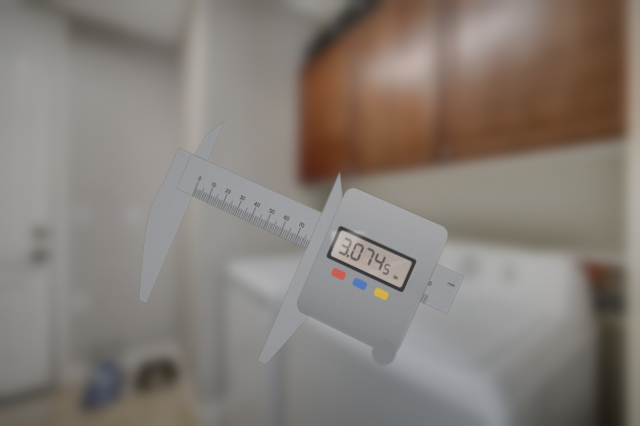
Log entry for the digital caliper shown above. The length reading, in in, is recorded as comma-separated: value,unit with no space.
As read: 3.0745,in
